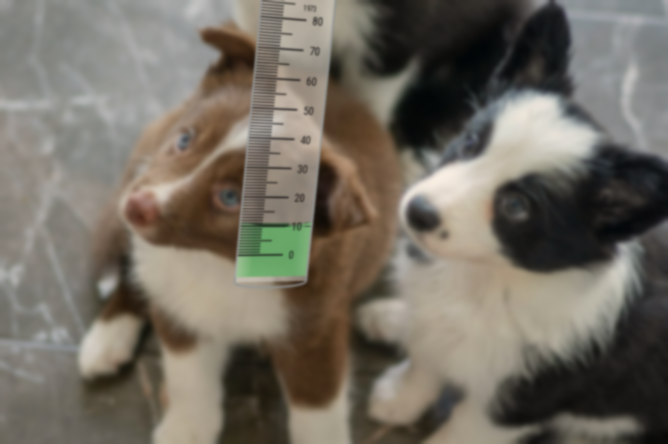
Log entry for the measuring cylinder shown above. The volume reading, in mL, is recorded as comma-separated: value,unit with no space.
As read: 10,mL
